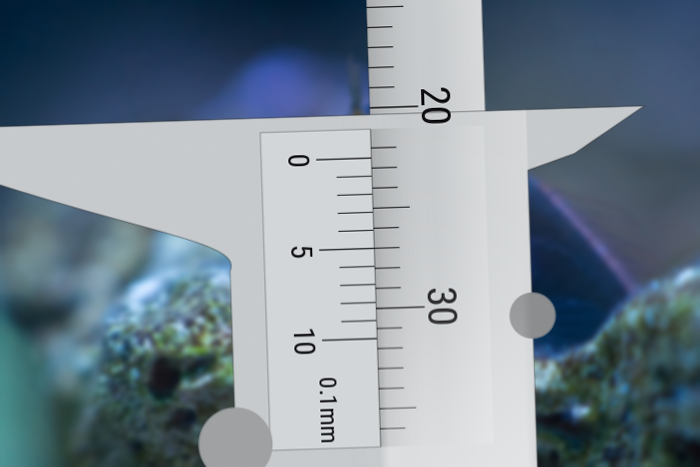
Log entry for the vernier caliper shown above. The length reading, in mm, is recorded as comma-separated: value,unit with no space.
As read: 22.5,mm
